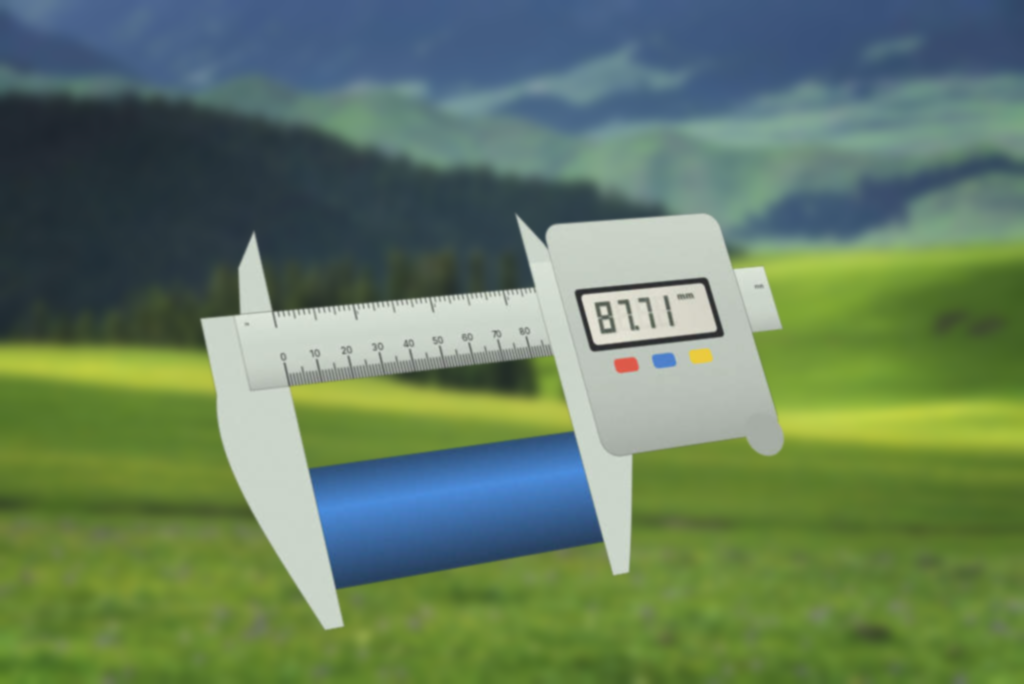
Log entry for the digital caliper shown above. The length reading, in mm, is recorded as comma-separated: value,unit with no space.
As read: 87.71,mm
